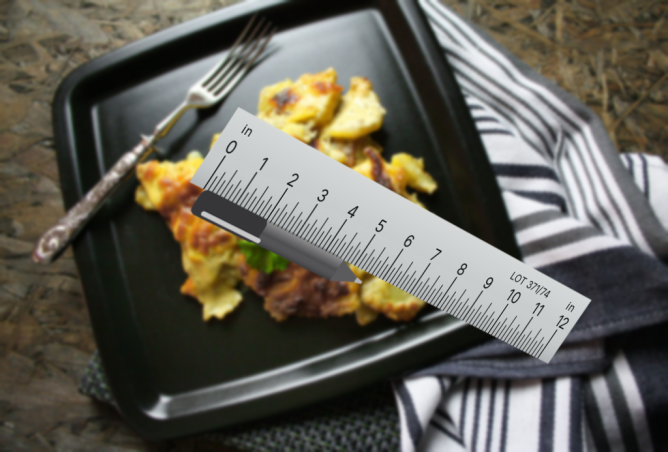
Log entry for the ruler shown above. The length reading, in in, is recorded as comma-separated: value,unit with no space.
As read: 5.5,in
